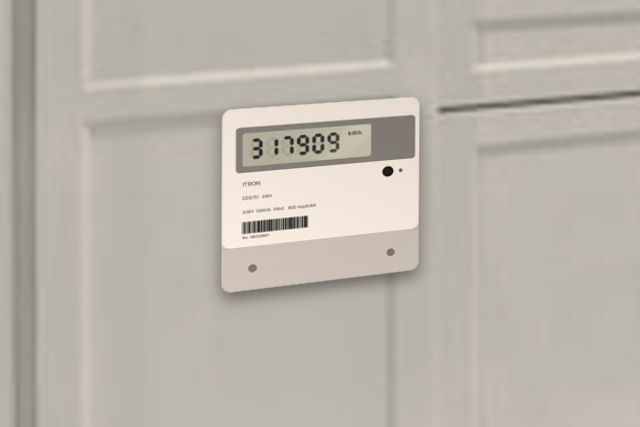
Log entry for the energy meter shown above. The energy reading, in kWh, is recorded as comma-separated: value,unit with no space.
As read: 317909,kWh
